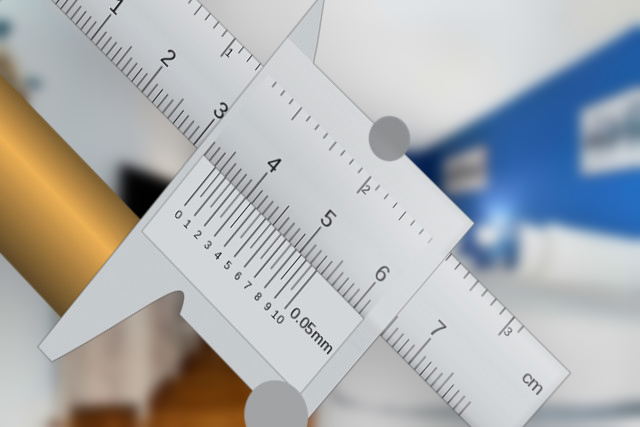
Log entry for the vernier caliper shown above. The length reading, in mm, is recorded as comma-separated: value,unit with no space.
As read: 34.2,mm
